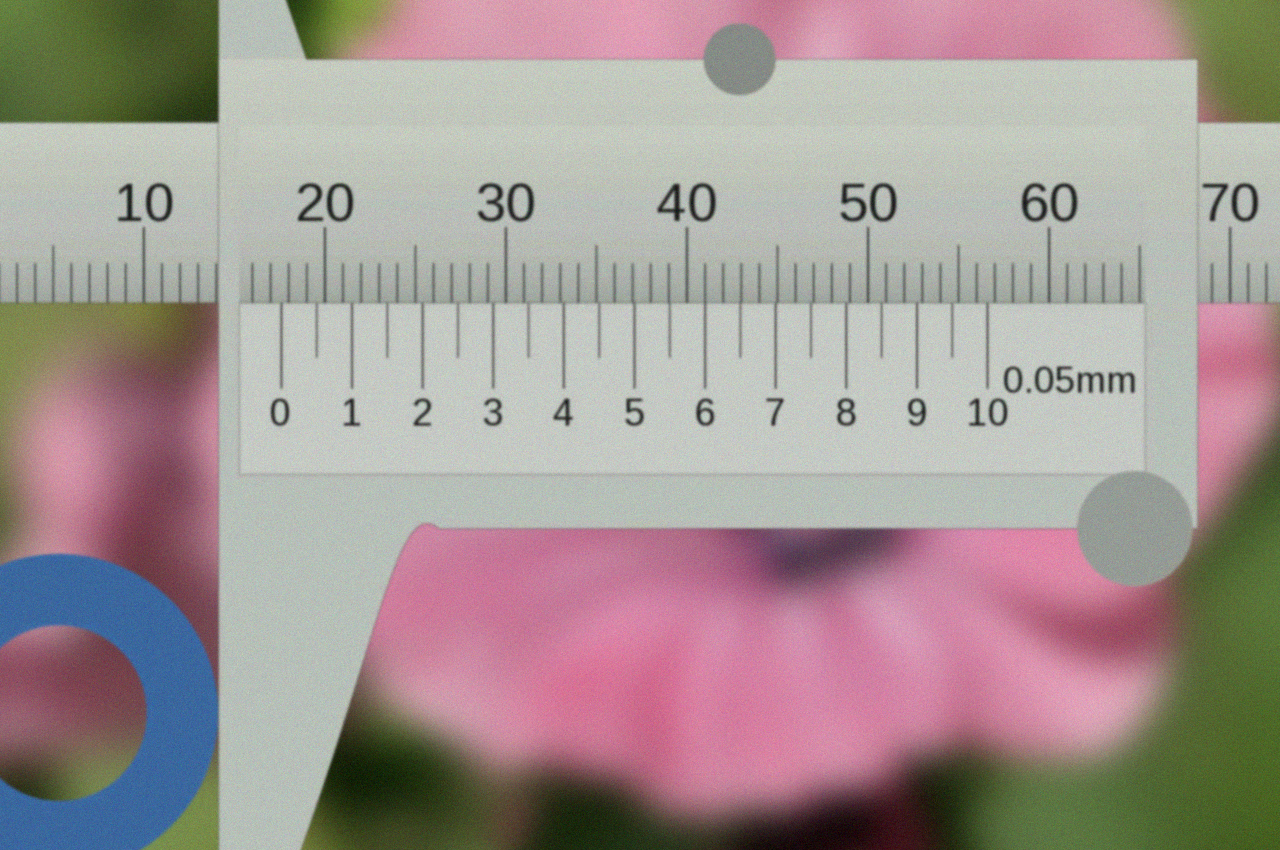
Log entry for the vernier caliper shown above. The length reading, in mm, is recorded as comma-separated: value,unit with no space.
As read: 17.6,mm
